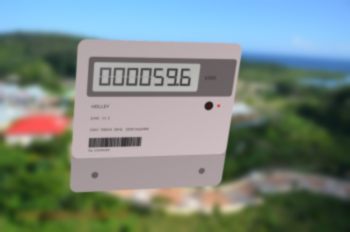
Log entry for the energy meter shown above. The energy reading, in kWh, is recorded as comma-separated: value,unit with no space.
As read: 59.6,kWh
